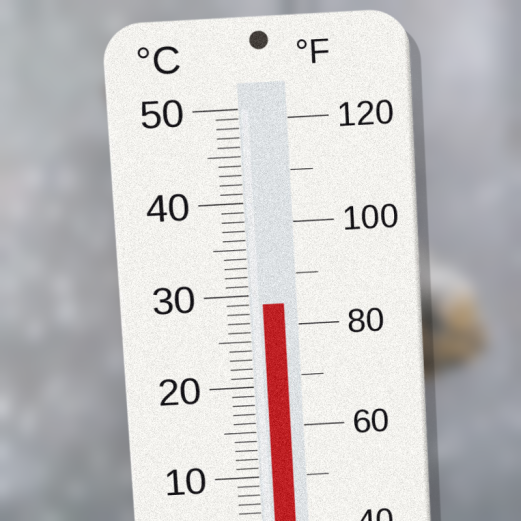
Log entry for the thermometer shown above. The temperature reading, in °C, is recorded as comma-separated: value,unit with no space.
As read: 29,°C
